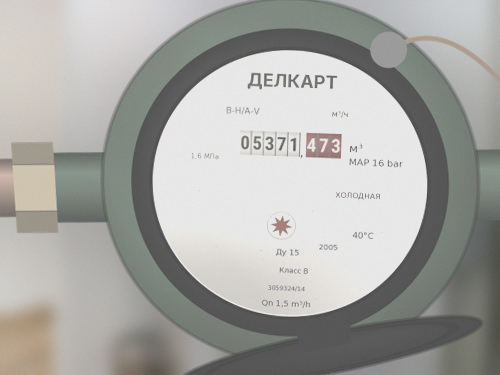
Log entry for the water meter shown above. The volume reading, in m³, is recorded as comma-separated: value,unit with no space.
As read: 5371.473,m³
